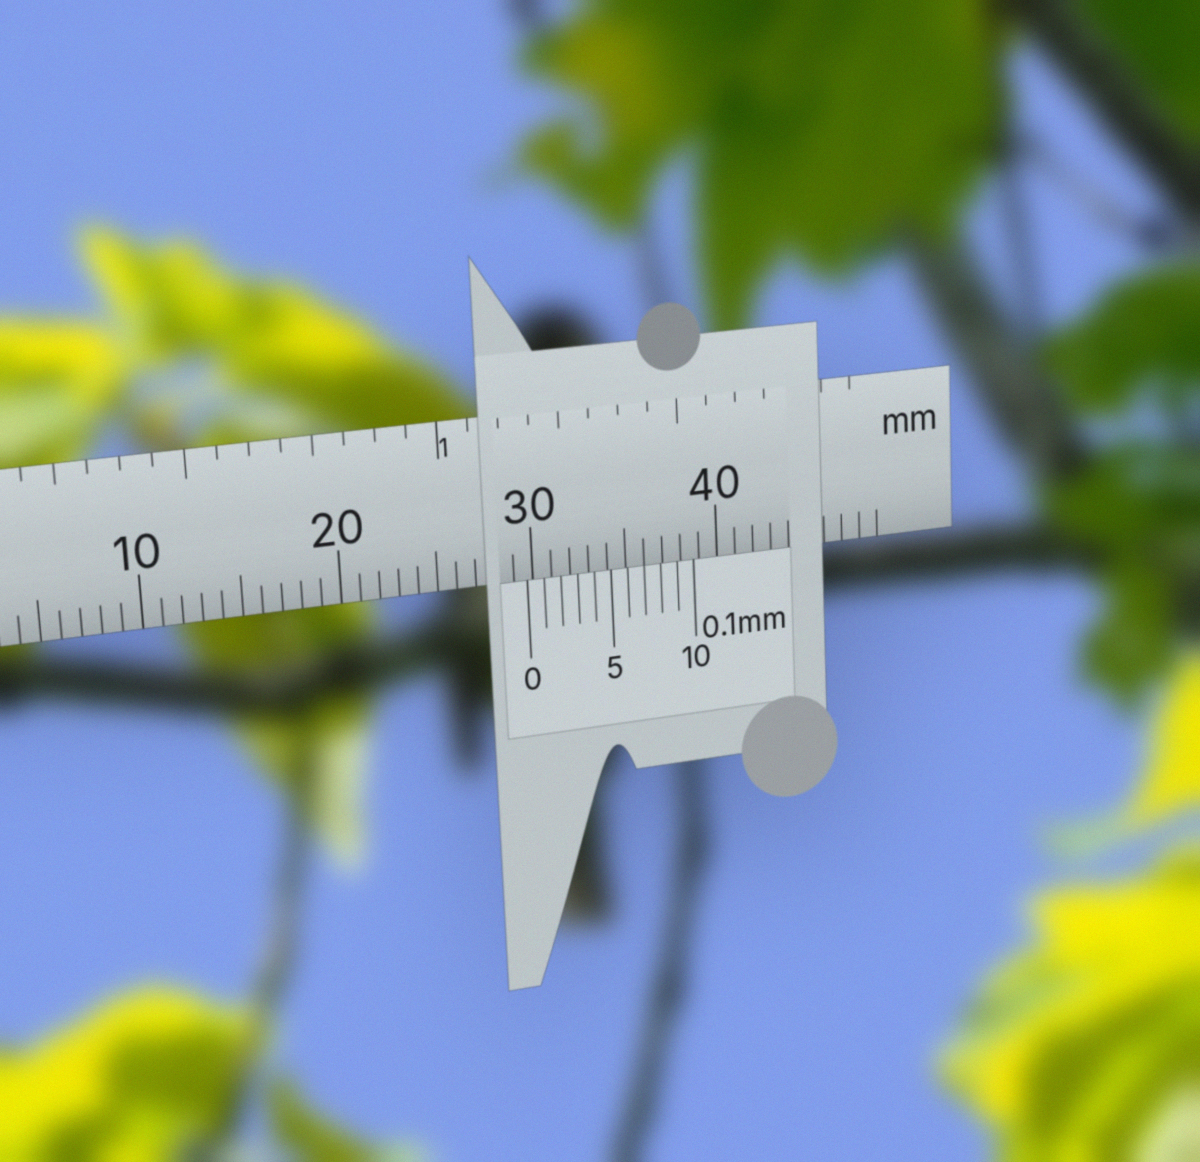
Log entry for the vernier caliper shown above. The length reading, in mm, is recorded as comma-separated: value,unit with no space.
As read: 29.7,mm
